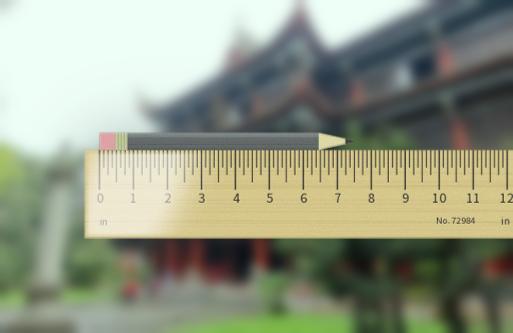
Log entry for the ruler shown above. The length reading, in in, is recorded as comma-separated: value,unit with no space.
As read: 7.5,in
